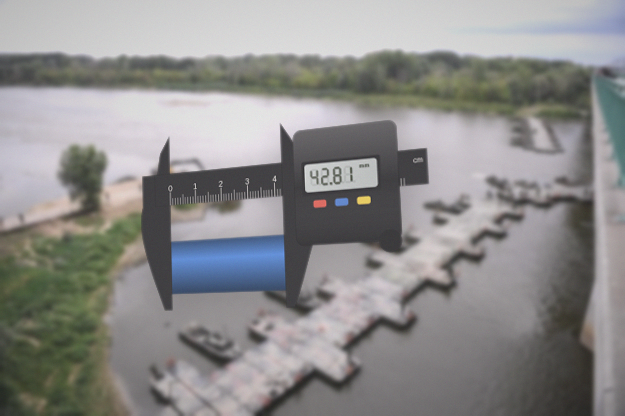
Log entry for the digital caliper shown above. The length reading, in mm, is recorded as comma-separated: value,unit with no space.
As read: 42.81,mm
